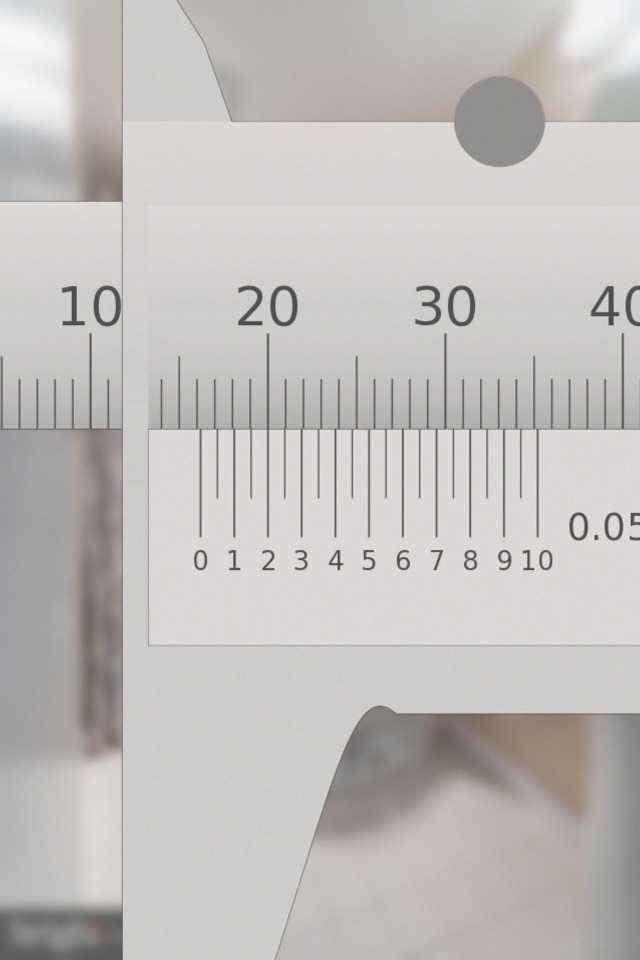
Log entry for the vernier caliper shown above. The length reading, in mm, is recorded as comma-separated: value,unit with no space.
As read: 16.2,mm
